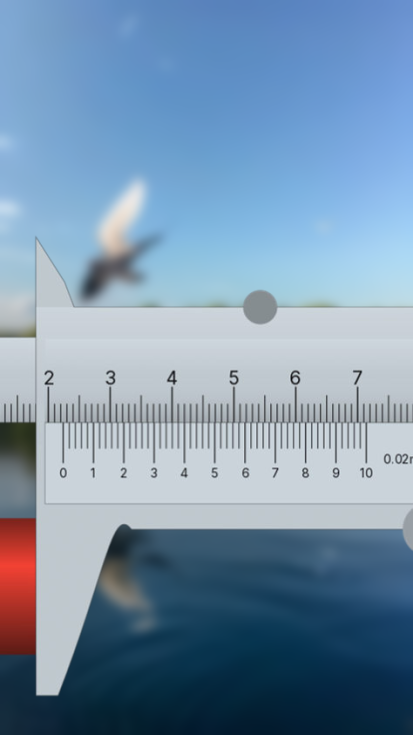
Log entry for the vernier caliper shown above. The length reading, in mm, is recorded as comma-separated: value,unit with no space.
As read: 22.4,mm
